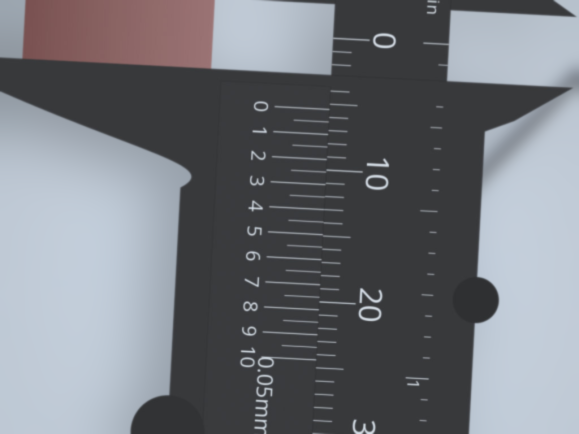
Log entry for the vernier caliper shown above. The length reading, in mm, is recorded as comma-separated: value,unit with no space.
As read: 5.4,mm
